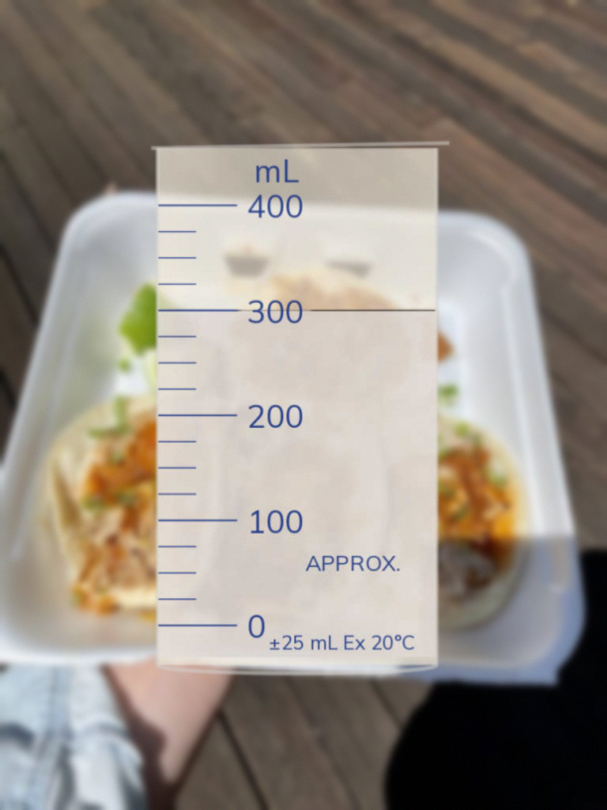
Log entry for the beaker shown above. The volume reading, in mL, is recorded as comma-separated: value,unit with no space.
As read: 300,mL
